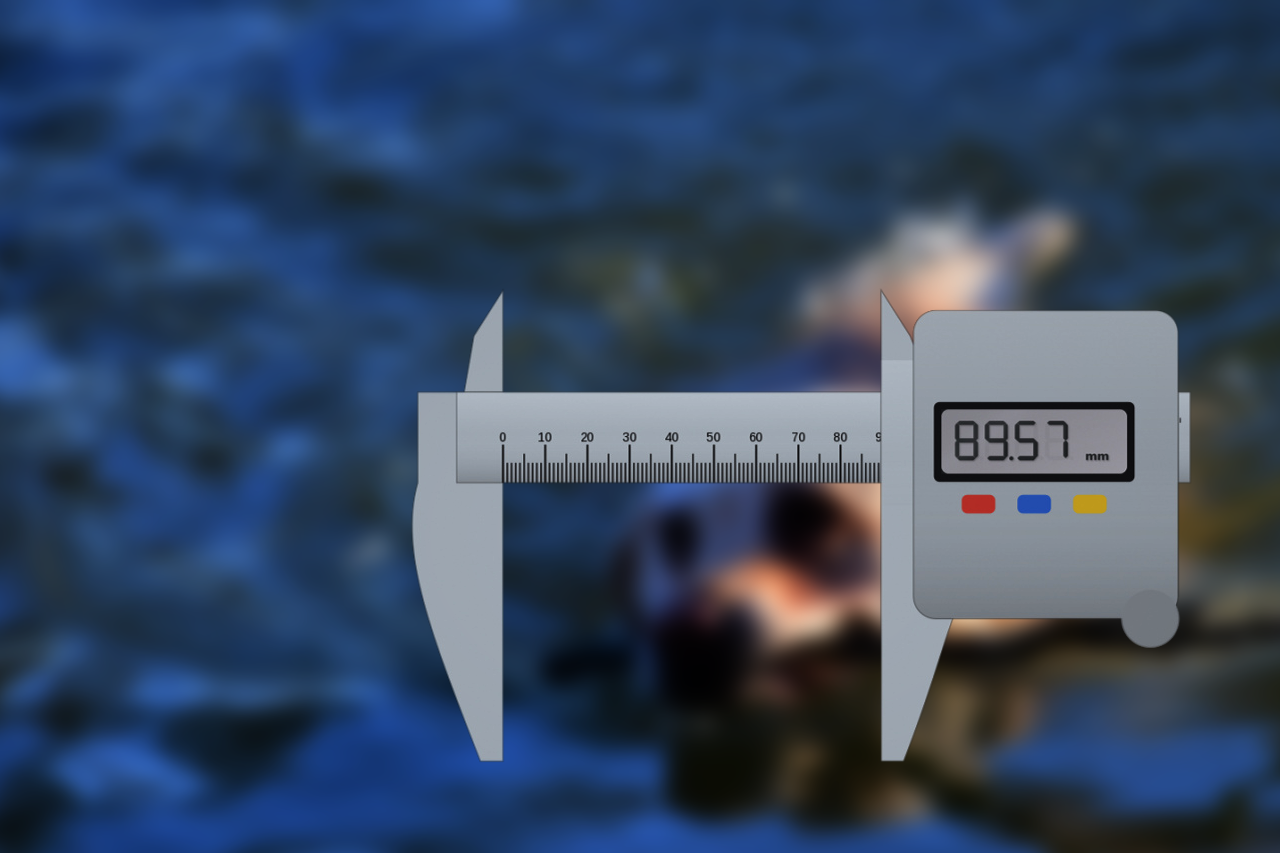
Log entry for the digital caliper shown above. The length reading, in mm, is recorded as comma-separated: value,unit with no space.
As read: 89.57,mm
